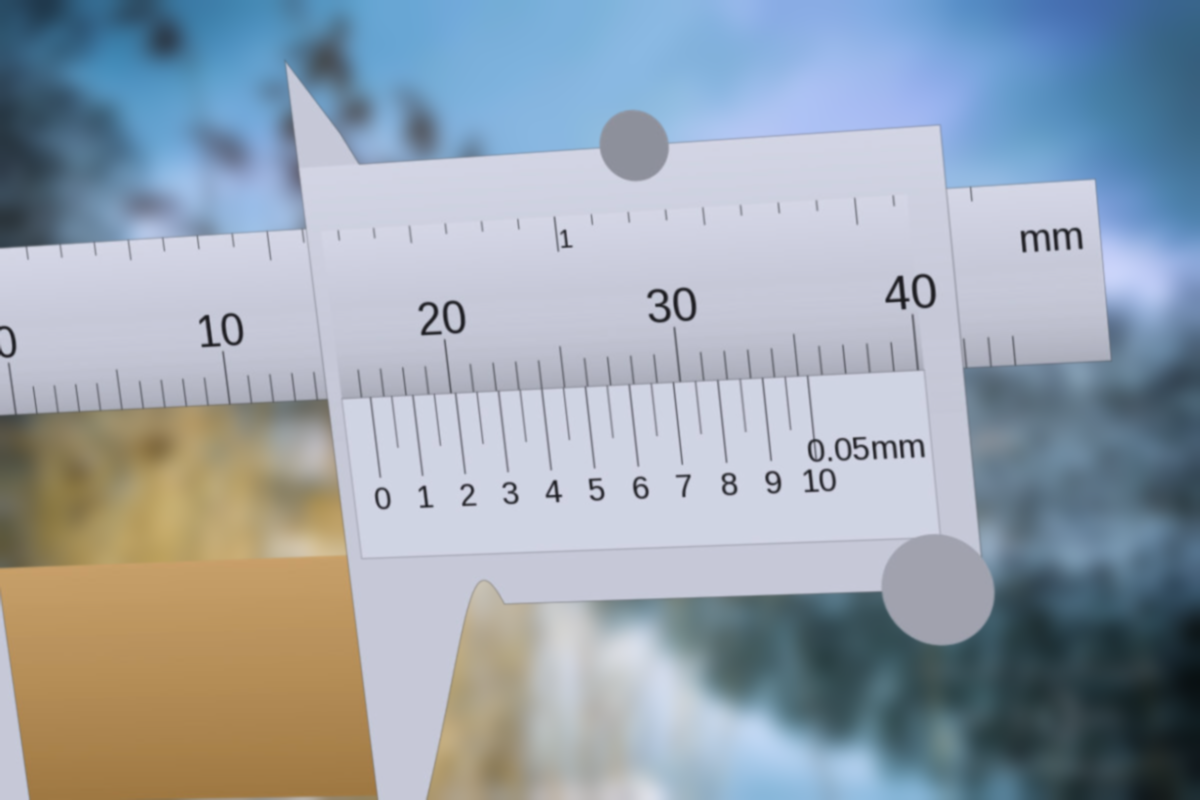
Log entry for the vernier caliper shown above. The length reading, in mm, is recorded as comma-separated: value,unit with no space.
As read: 16.4,mm
